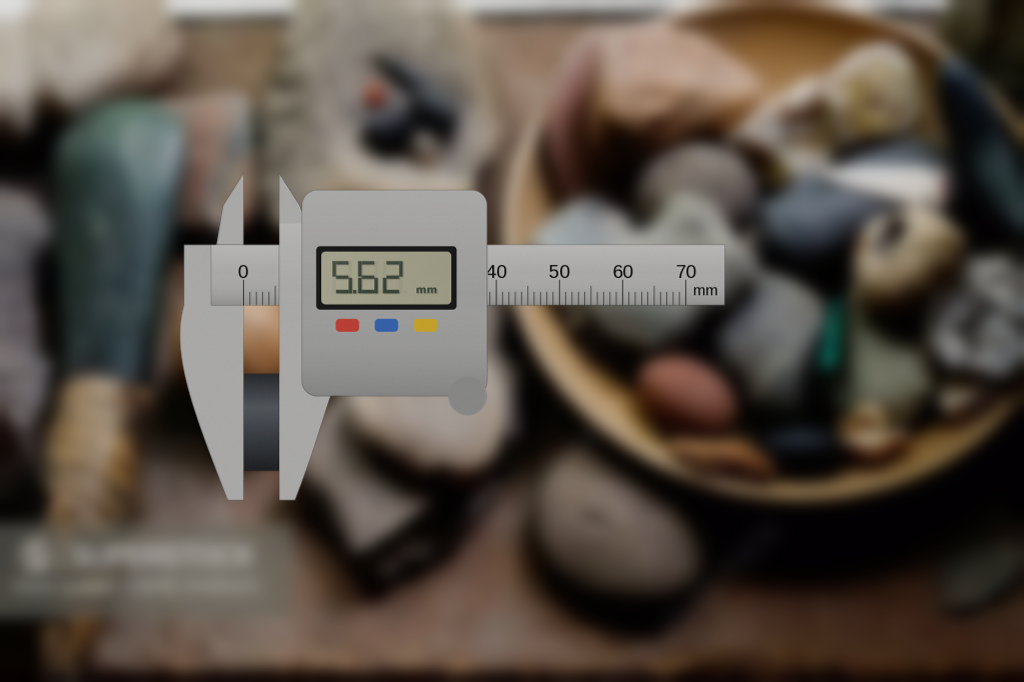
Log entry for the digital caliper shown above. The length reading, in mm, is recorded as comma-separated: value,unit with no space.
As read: 5.62,mm
